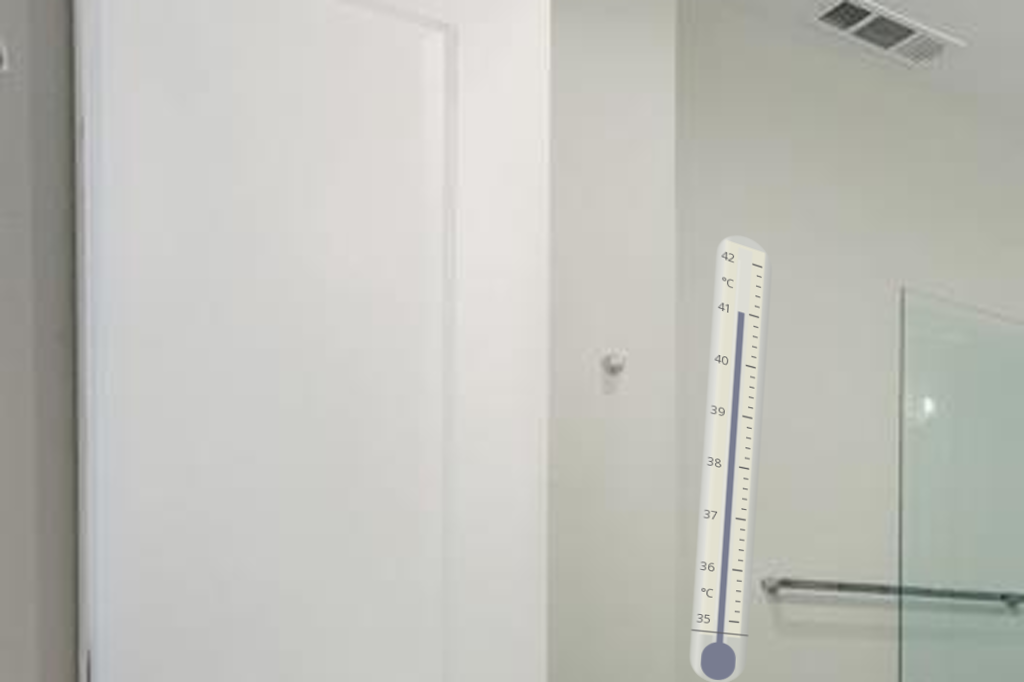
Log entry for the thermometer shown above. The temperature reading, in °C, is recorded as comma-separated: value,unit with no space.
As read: 41,°C
